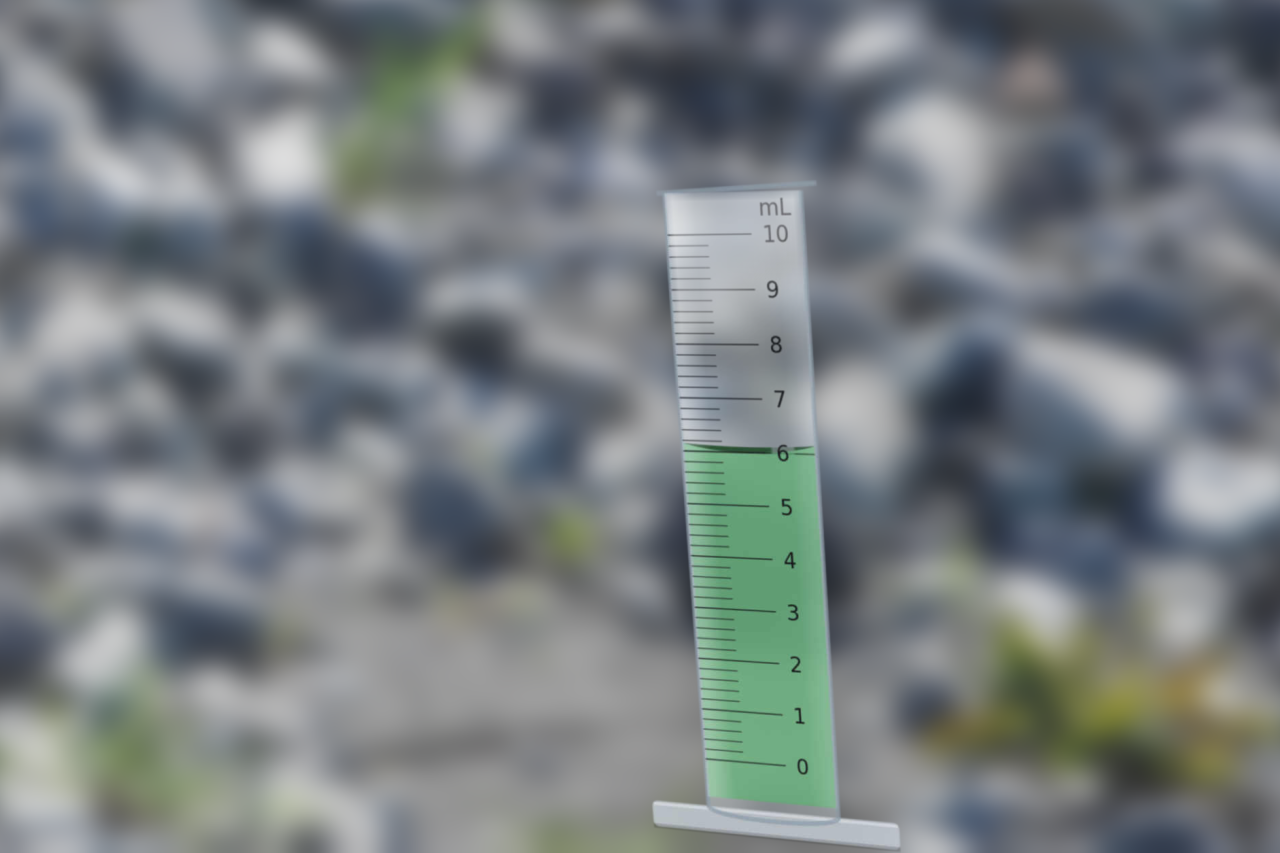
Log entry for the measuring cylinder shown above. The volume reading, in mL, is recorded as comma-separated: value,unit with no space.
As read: 6,mL
